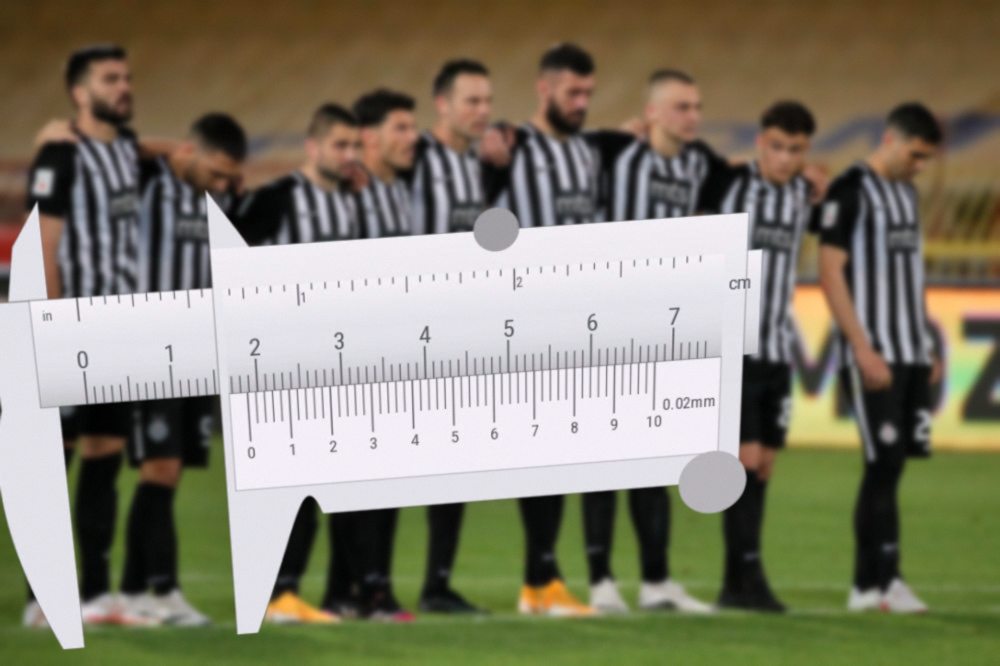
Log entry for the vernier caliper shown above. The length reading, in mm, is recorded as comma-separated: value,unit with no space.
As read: 18.8,mm
